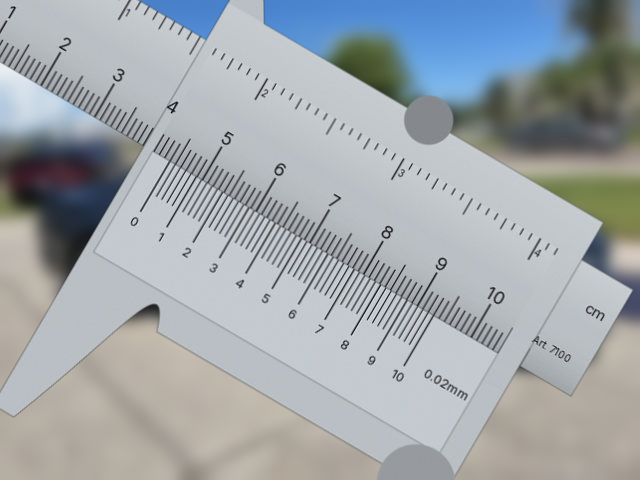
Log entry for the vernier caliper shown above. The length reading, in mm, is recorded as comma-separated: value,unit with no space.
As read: 44.0,mm
